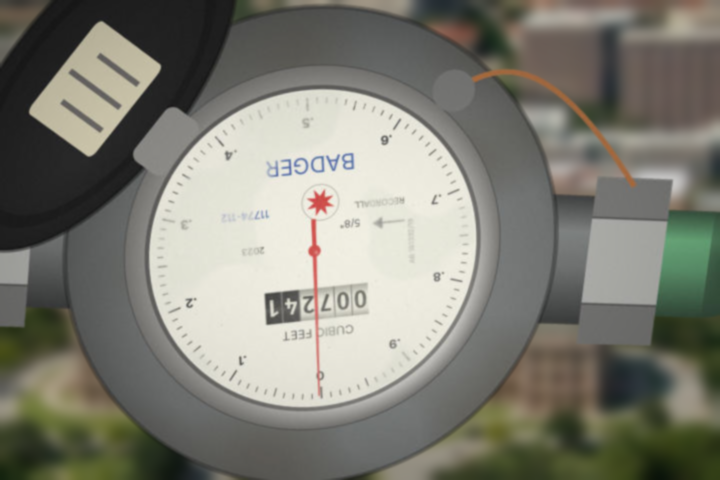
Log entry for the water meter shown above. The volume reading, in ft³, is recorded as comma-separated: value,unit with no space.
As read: 7241.00,ft³
